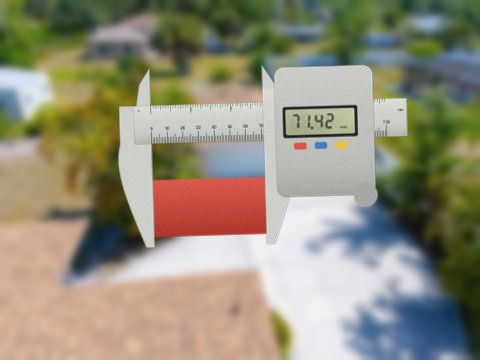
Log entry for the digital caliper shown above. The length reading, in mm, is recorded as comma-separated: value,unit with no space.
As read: 71.42,mm
